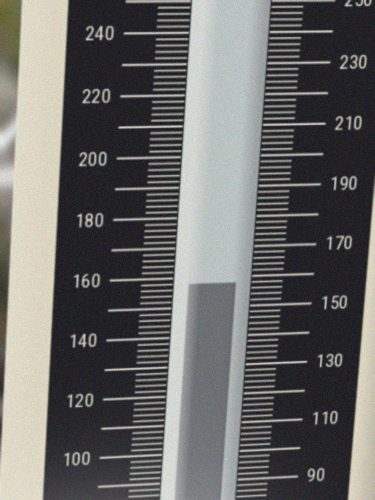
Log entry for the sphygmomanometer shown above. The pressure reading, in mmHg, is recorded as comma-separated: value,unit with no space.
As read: 158,mmHg
